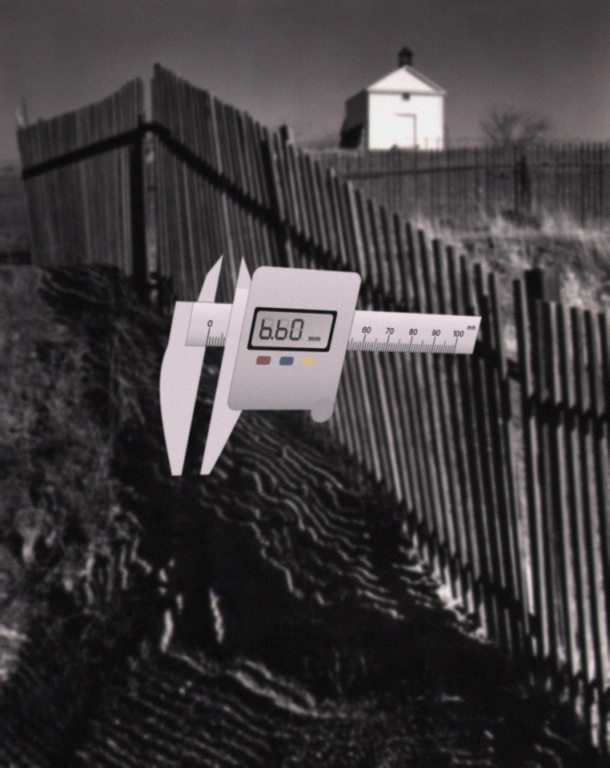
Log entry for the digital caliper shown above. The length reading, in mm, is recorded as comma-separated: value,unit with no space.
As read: 6.60,mm
